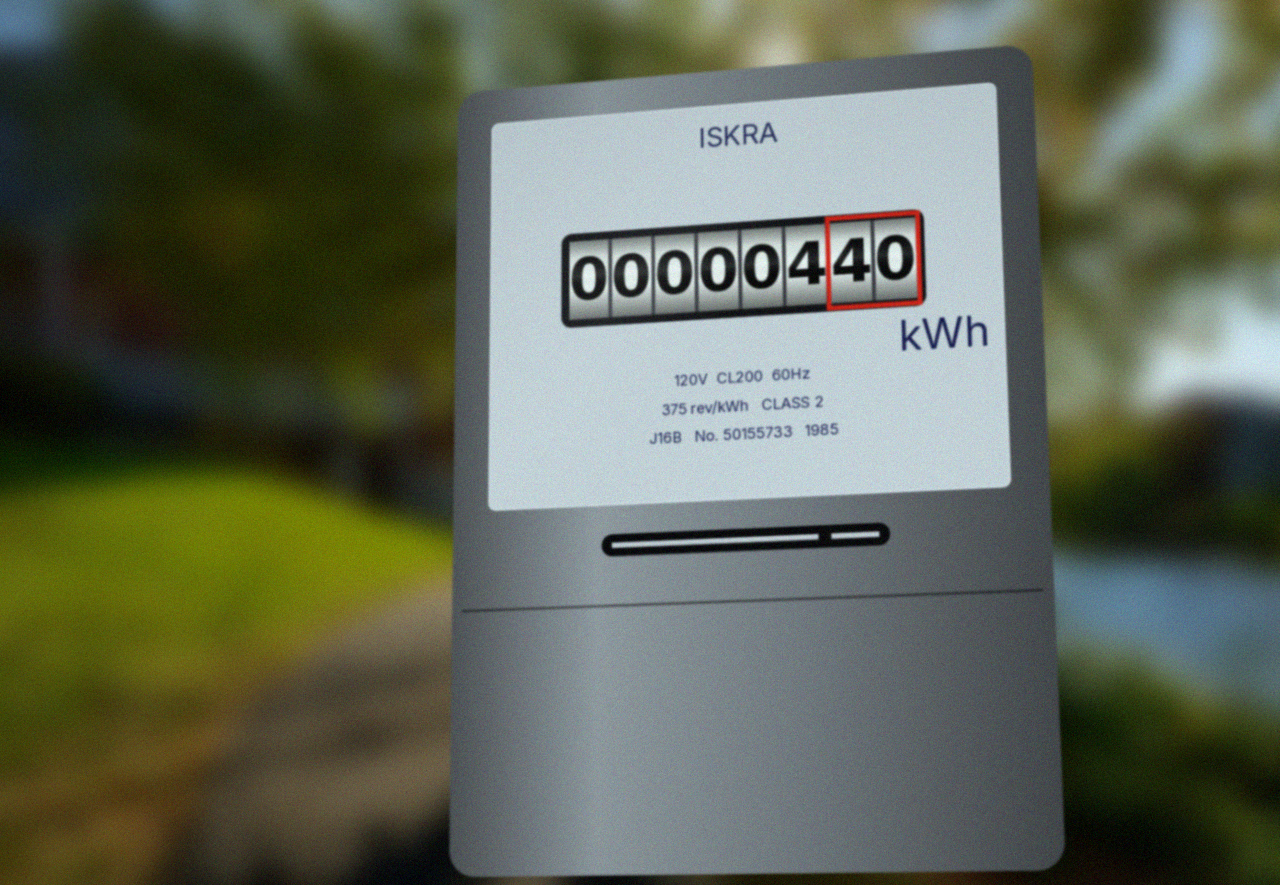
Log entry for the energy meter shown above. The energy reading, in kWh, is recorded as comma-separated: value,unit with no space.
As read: 4.40,kWh
